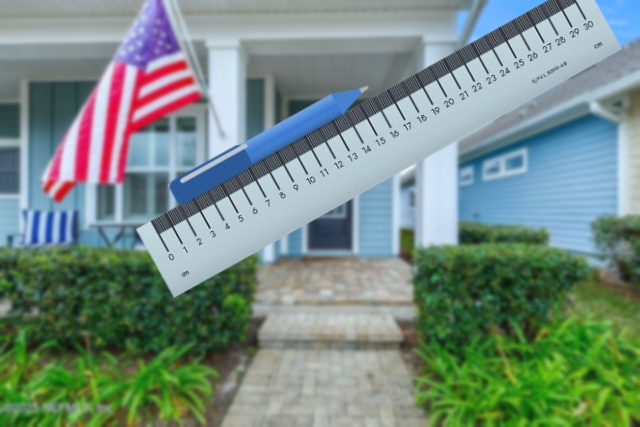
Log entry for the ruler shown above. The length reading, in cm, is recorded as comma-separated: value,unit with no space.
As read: 14,cm
